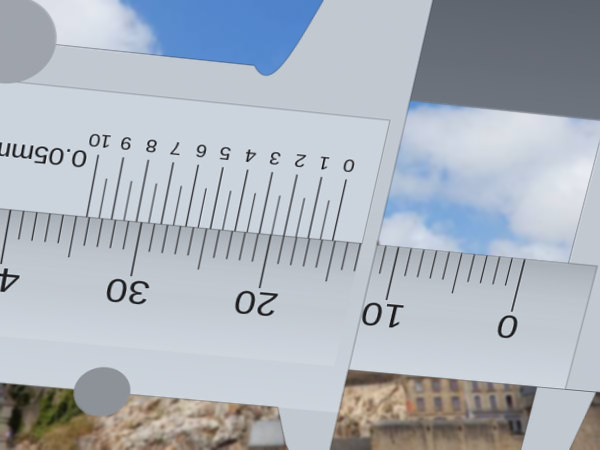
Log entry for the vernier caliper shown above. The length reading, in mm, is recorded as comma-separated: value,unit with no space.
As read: 15.2,mm
